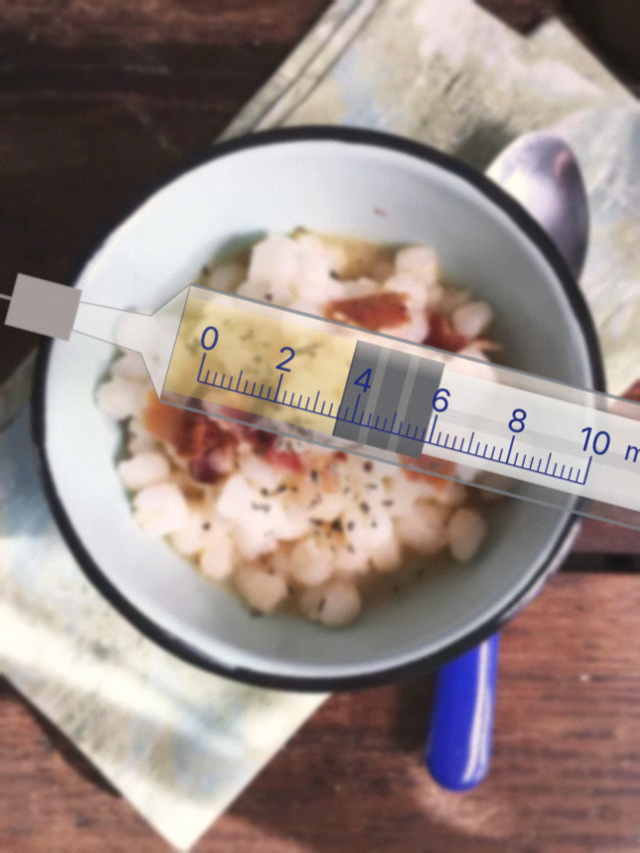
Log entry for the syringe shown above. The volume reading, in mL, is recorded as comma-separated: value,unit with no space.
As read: 3.6,mL
